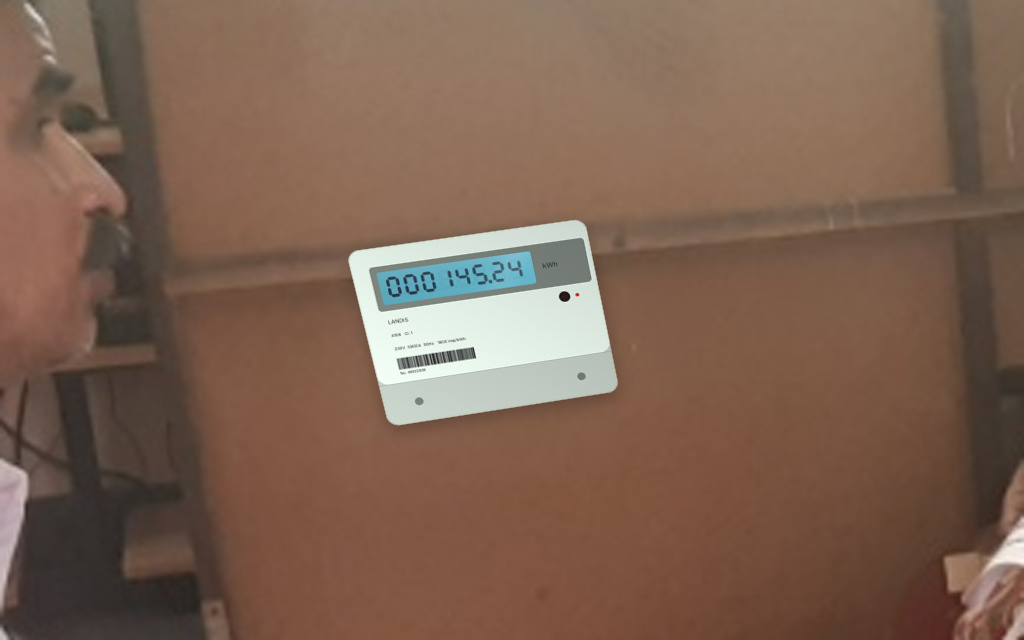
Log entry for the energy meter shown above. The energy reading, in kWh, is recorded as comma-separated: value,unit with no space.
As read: 145.24,kWh
